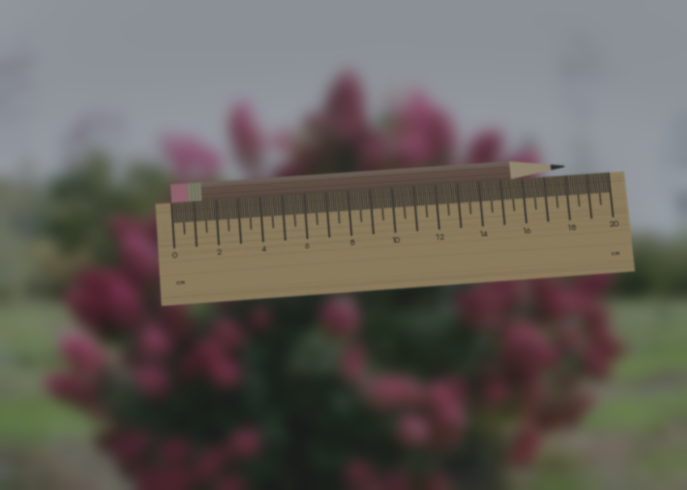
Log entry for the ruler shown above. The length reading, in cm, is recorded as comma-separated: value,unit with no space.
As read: 18,cm
